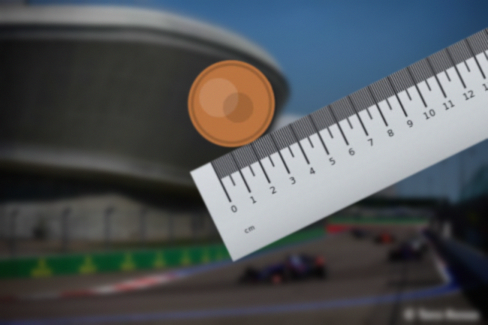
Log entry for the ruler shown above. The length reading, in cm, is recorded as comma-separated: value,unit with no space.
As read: 4,cm
